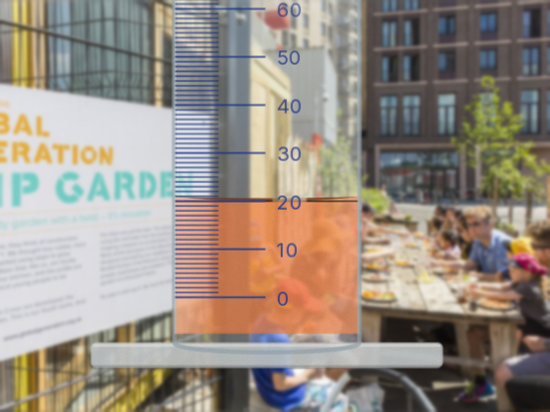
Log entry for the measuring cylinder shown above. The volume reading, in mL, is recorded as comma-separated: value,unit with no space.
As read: 20,mL
